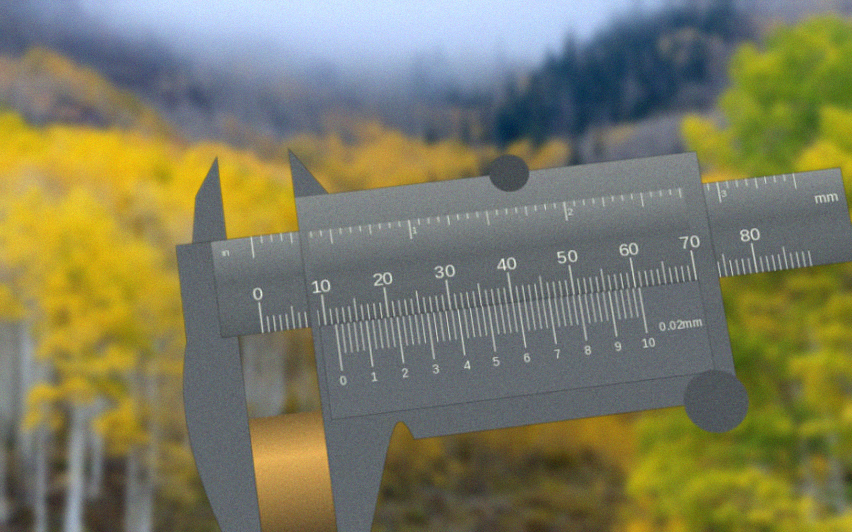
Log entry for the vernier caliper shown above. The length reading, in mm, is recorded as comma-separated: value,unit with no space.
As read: 11.6,mm
